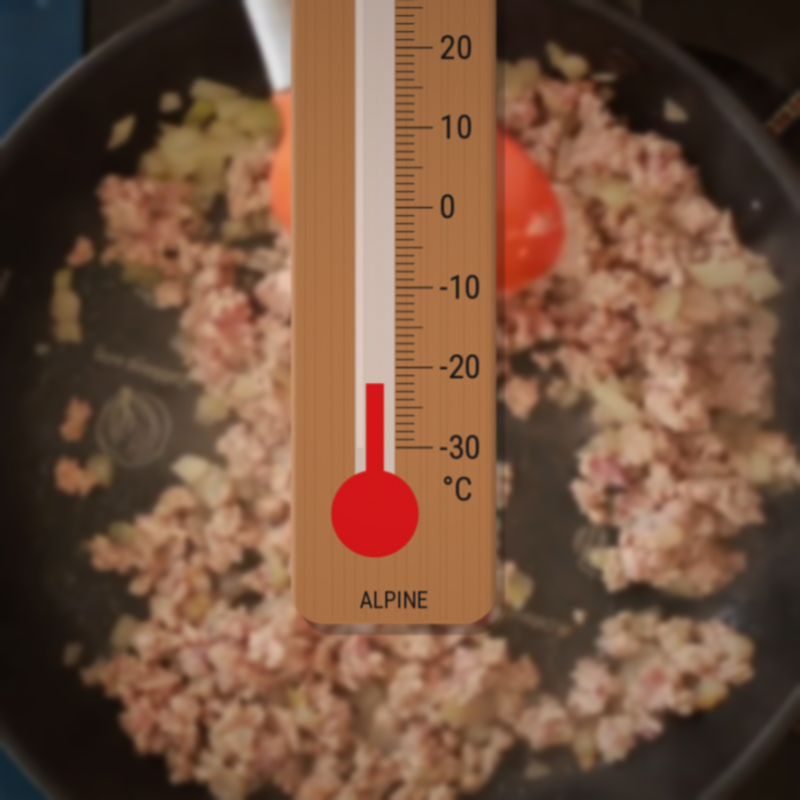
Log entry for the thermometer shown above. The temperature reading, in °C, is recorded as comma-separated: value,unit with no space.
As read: -22,°C
